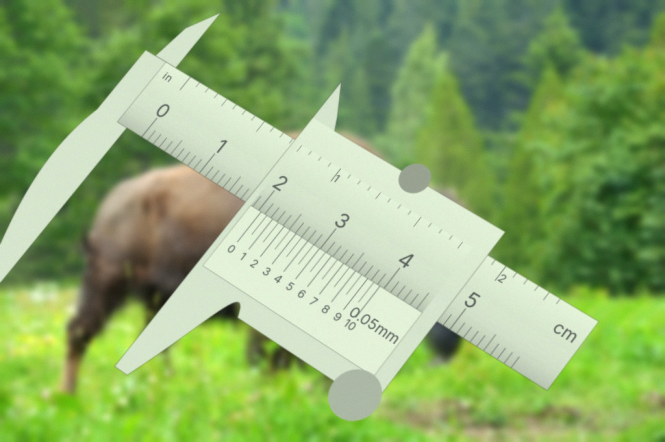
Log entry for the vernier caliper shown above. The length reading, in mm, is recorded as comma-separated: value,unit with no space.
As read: 20.4,mm
